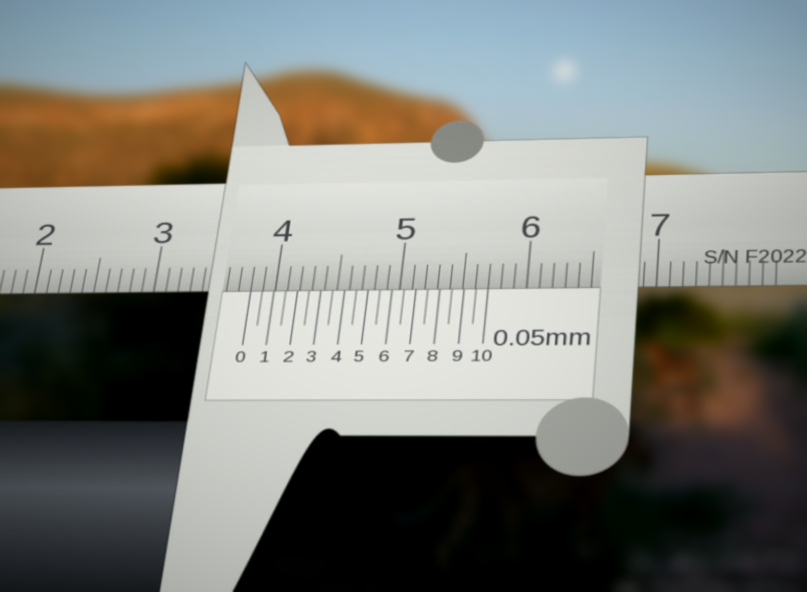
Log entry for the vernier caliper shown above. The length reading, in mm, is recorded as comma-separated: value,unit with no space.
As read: 38.0,mm
